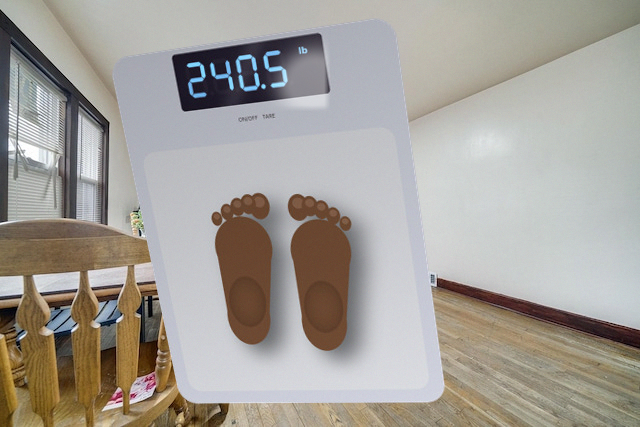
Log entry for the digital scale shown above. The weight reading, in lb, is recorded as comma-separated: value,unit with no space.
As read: 240.5,lb
